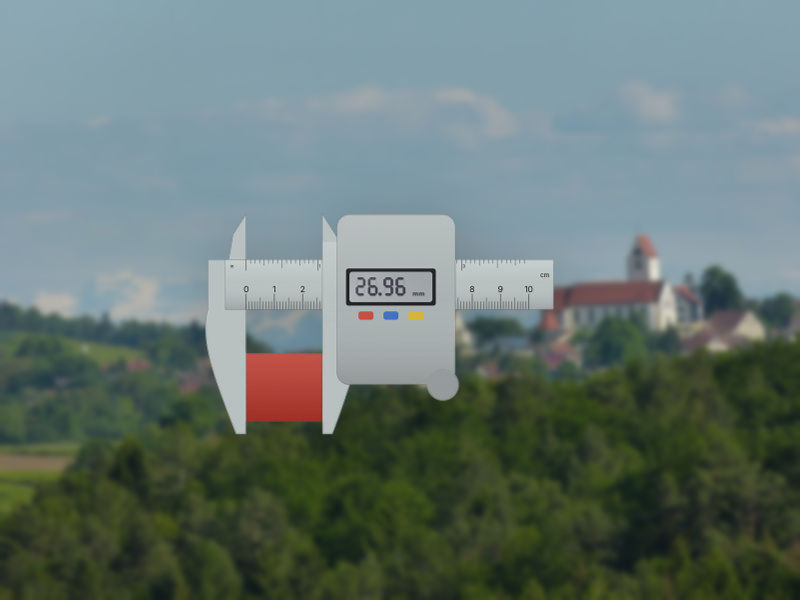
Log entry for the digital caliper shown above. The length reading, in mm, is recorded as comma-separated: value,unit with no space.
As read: 26.96,mm
